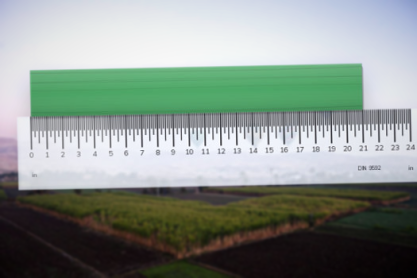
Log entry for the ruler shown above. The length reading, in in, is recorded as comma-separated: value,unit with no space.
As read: 21,in
